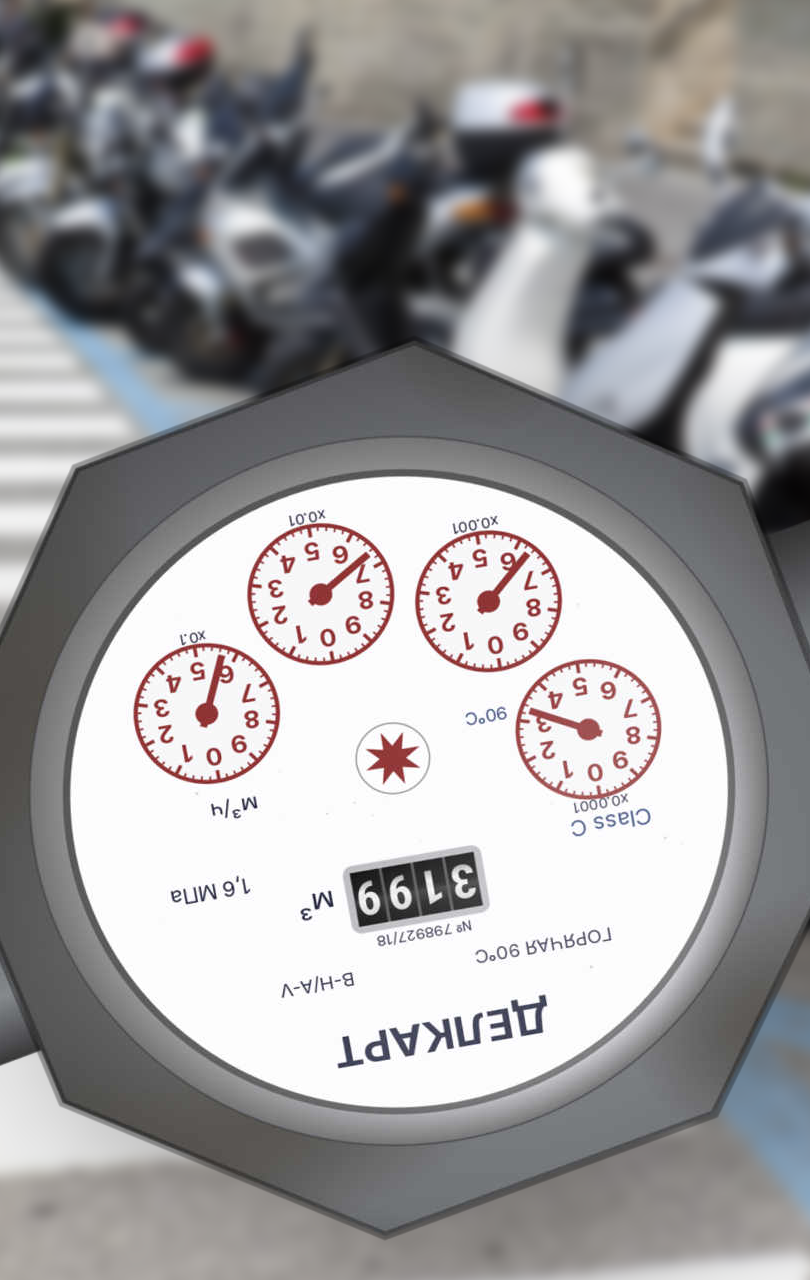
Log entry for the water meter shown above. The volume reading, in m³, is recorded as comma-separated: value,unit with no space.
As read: 3199.5663,m³
